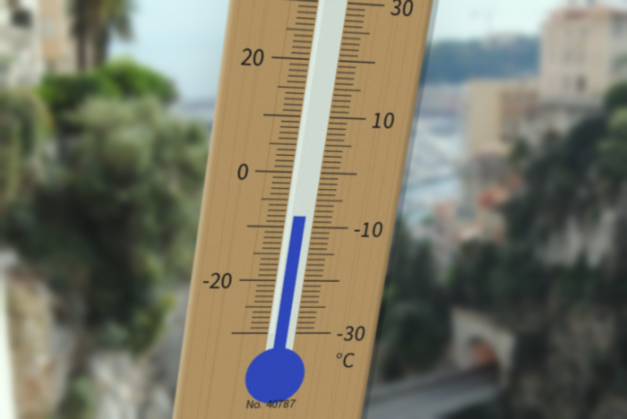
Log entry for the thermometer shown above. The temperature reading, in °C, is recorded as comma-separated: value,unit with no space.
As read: -8,°C
